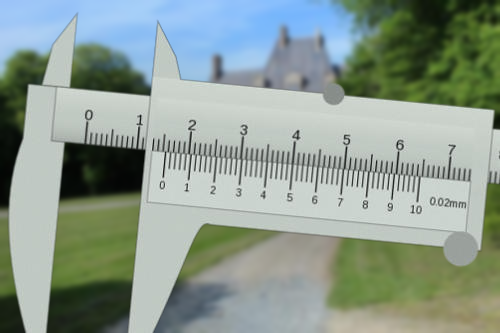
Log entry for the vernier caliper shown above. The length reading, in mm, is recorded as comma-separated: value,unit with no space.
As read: 15.5,mm
